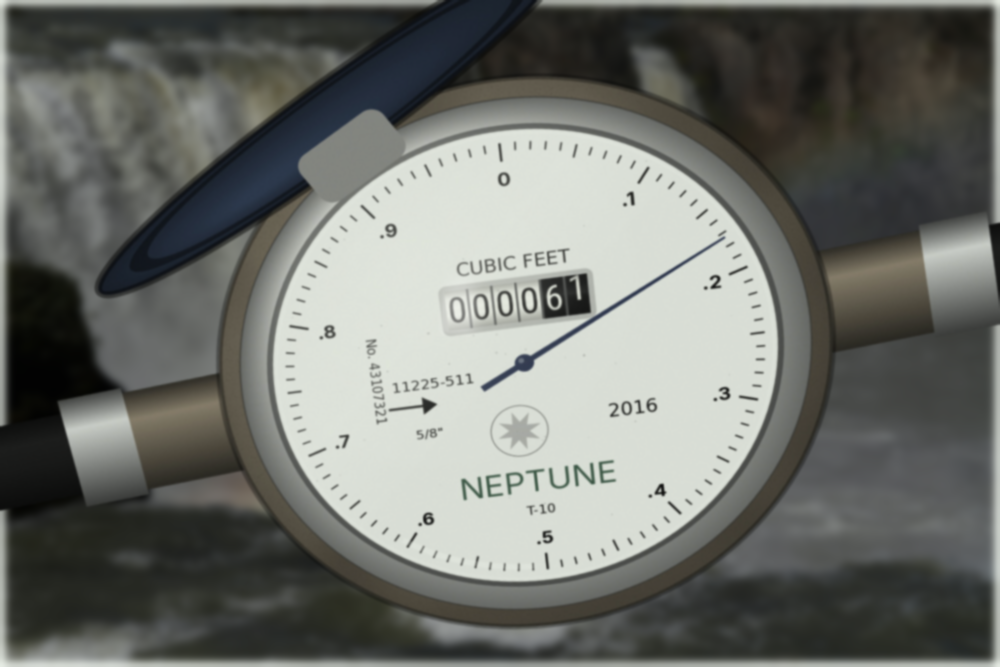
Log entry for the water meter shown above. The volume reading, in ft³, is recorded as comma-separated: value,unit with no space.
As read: 61.17,ft³
